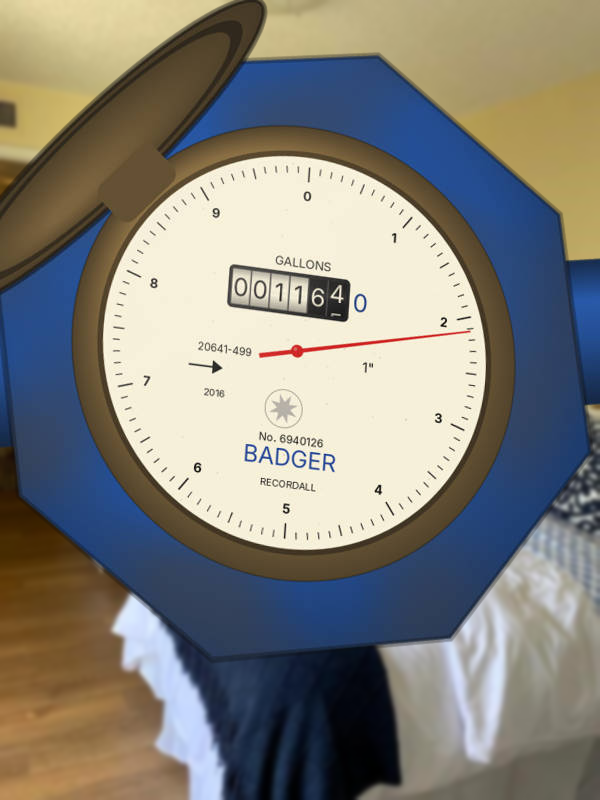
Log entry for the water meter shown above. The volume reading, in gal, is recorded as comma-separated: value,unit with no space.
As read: 11642.1,gal
